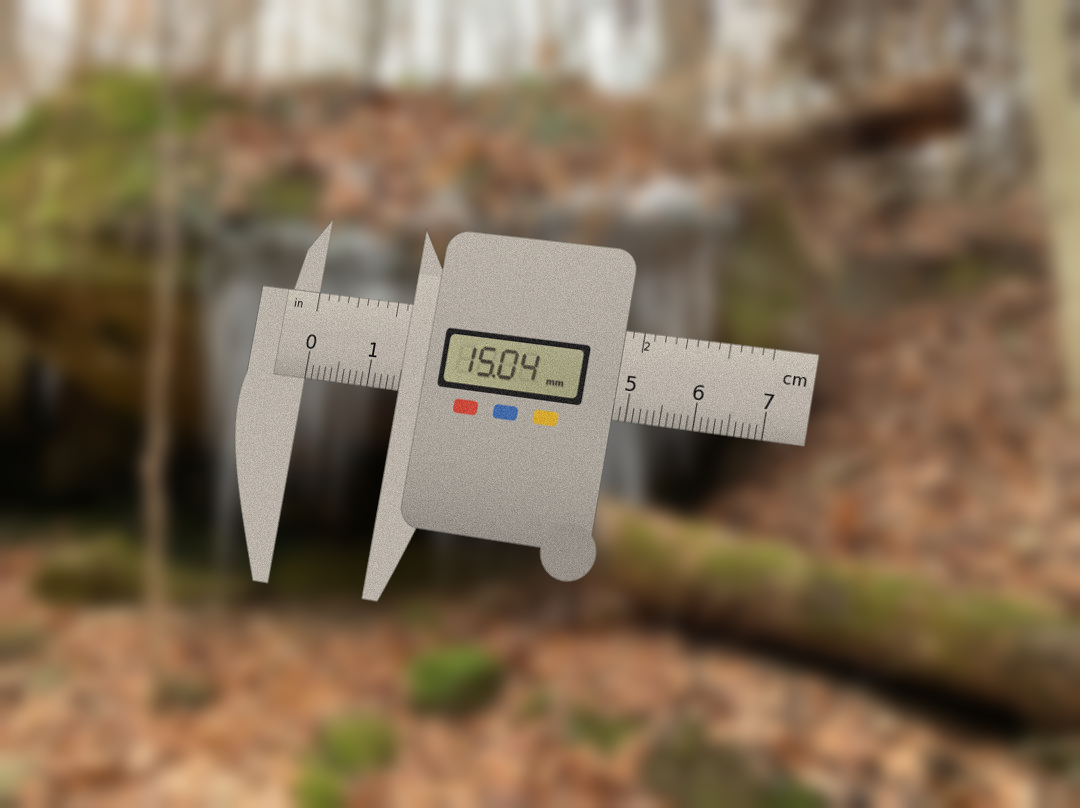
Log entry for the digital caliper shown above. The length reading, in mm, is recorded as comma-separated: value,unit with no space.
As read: 15.04,mm
